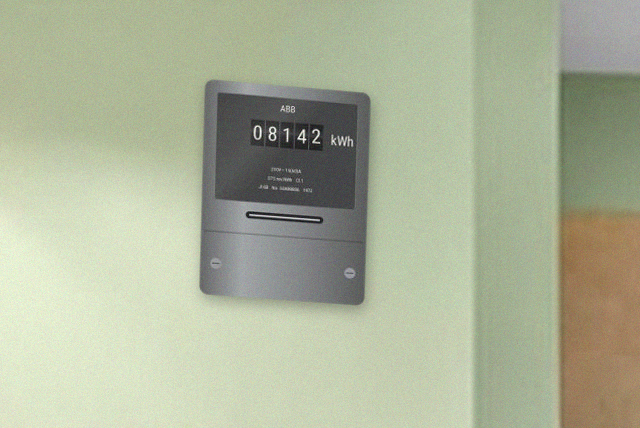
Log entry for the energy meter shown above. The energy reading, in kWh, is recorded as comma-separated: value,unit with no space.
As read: 8142,kWh
